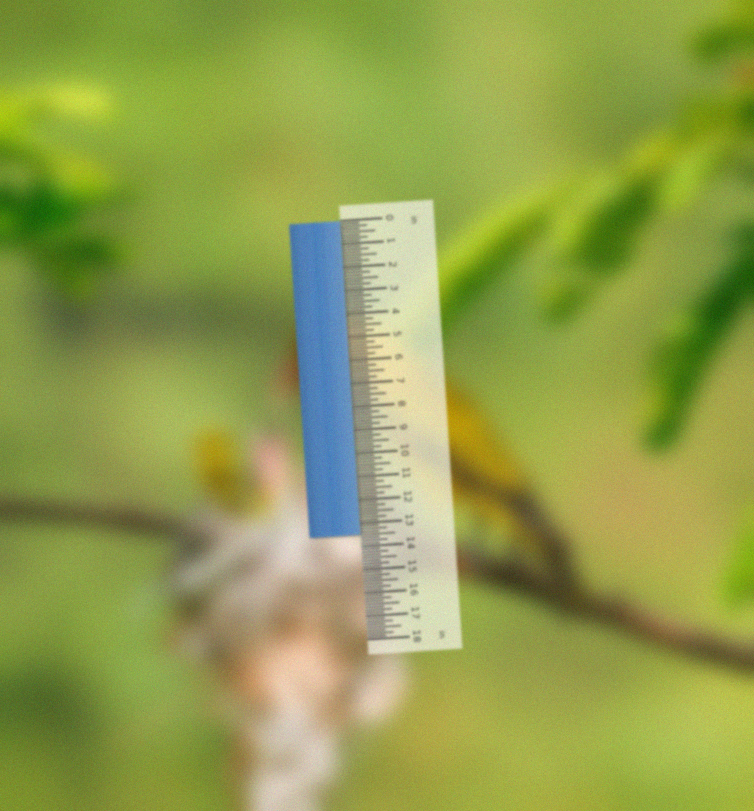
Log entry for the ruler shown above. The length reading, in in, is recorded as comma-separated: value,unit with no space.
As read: 13.5,in
